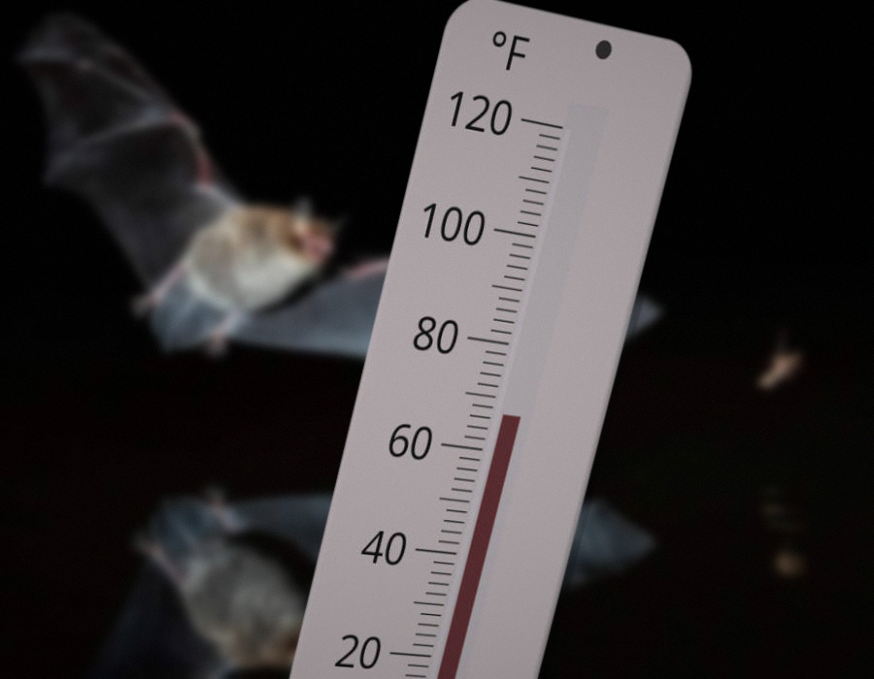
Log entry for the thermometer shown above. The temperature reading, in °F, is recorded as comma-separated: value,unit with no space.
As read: 67,°F
